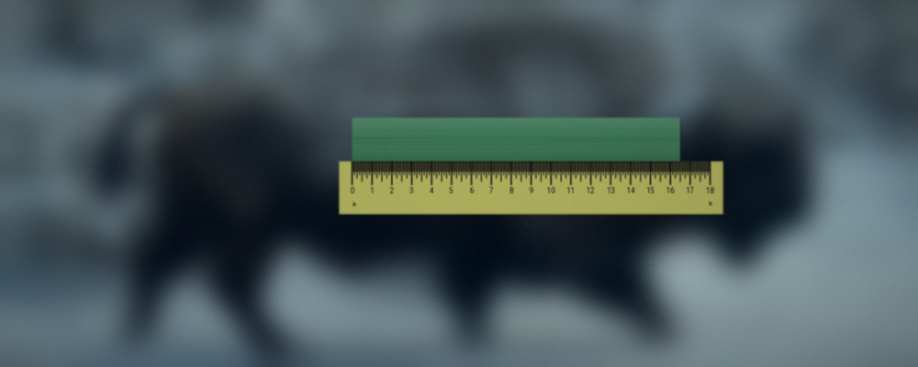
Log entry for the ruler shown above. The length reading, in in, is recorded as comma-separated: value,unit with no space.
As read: 16.5,in
